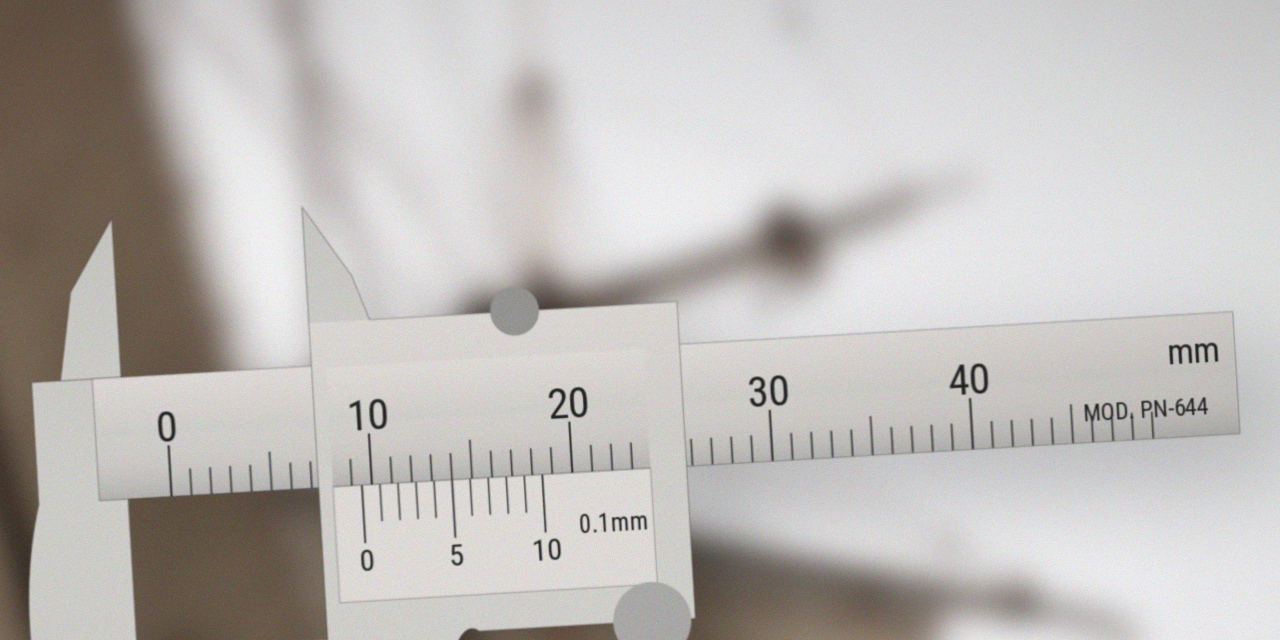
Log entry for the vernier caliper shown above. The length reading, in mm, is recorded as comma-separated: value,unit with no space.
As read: 9.5,mm
